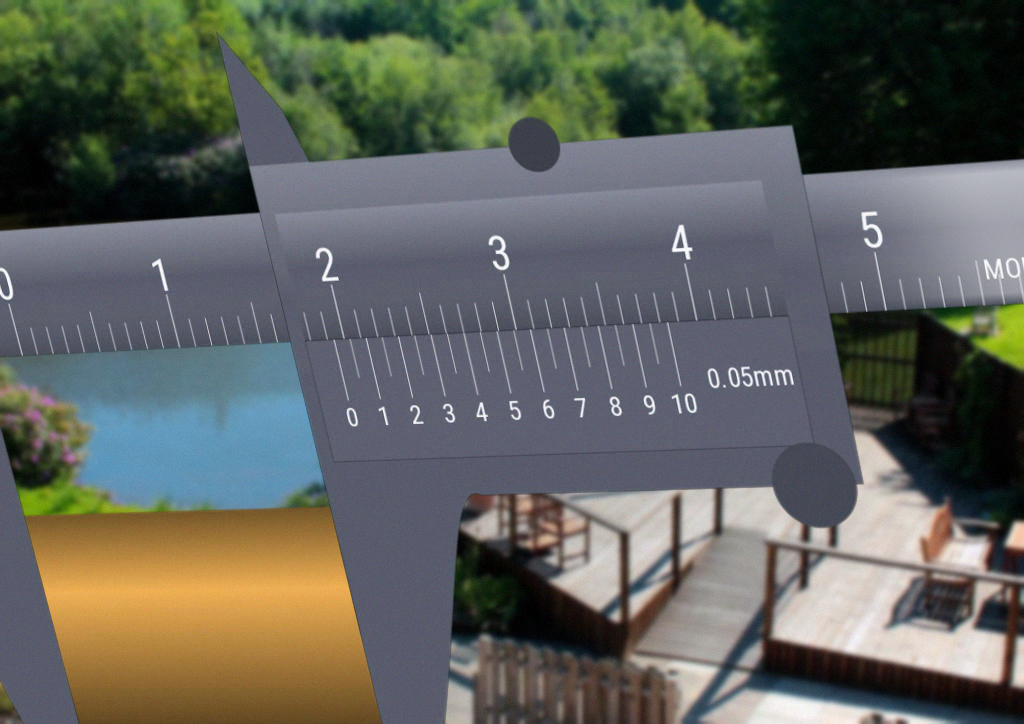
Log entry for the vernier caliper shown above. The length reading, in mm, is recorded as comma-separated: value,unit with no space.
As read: 19.4,mm
